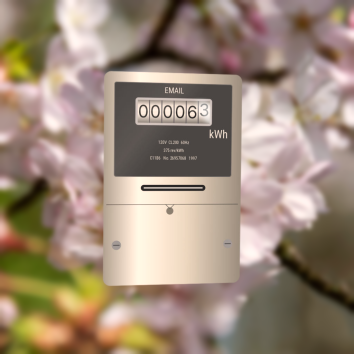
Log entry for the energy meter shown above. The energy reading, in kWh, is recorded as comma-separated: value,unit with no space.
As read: 63,kWh
